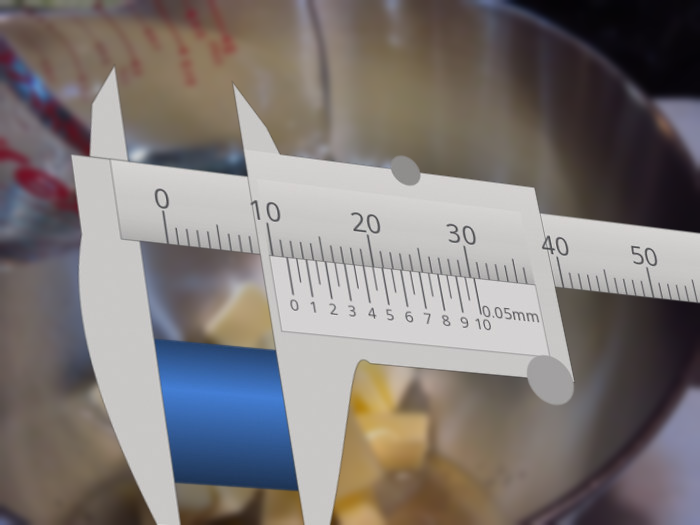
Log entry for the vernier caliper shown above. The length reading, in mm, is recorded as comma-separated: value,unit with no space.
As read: 11.4,mm
